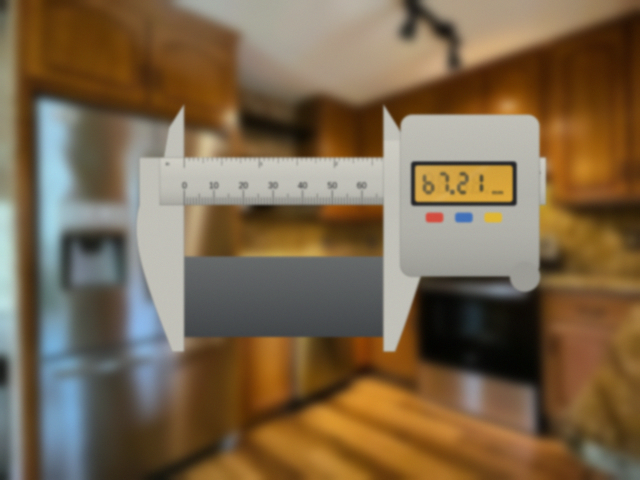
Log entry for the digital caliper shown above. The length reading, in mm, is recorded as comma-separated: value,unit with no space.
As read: 67.21,mm
